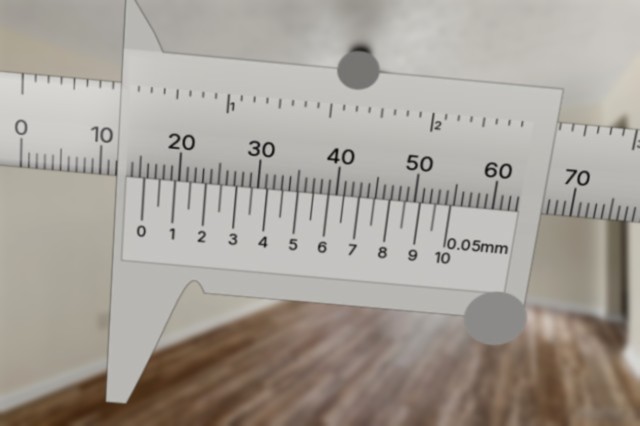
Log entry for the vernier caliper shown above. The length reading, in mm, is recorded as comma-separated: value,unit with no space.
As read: 15.6,mm
